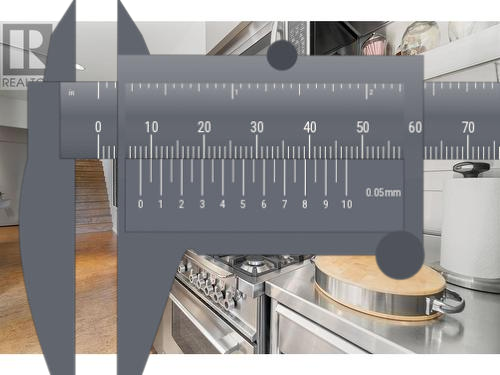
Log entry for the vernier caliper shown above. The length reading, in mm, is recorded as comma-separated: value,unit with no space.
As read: 8.0,mm
